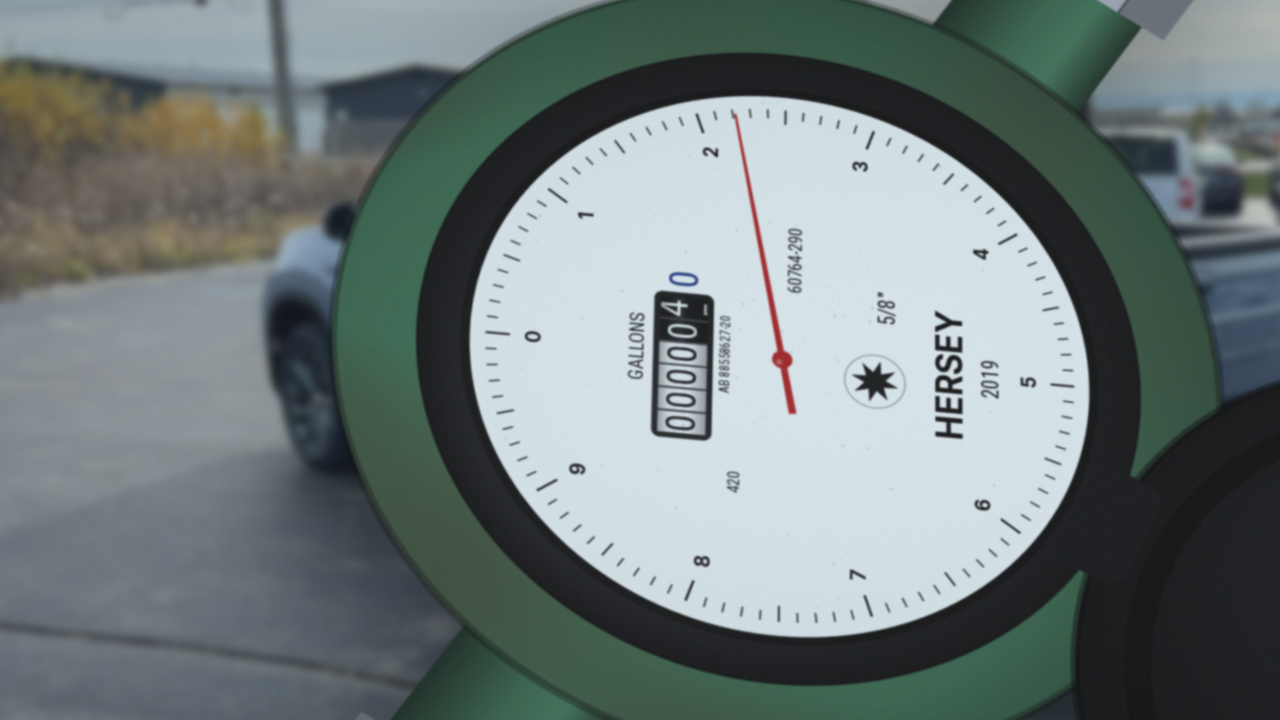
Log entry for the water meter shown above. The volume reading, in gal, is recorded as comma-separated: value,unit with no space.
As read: 42.2,gal
